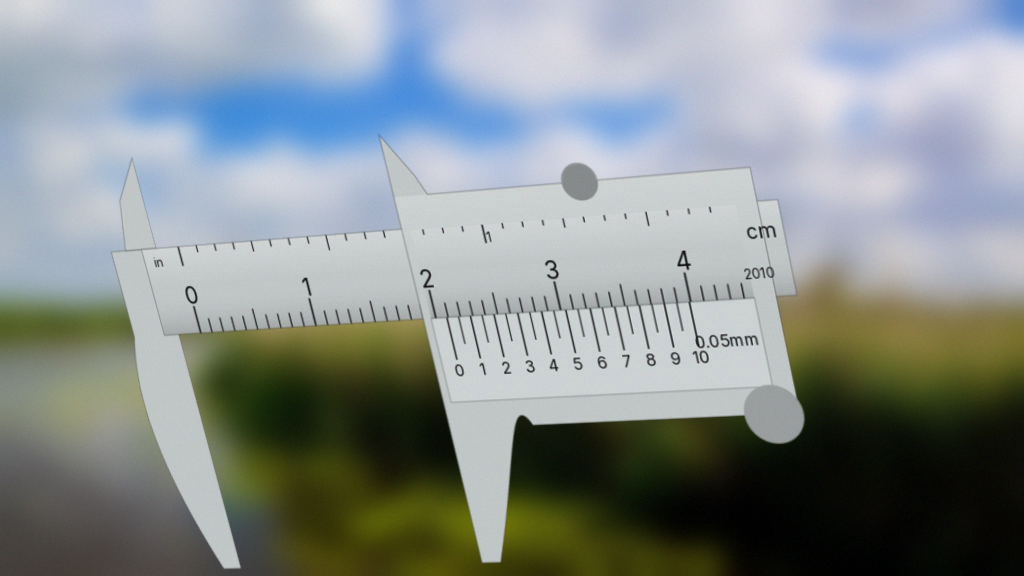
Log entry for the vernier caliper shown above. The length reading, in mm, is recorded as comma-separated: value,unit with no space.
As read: 20.9,mm
